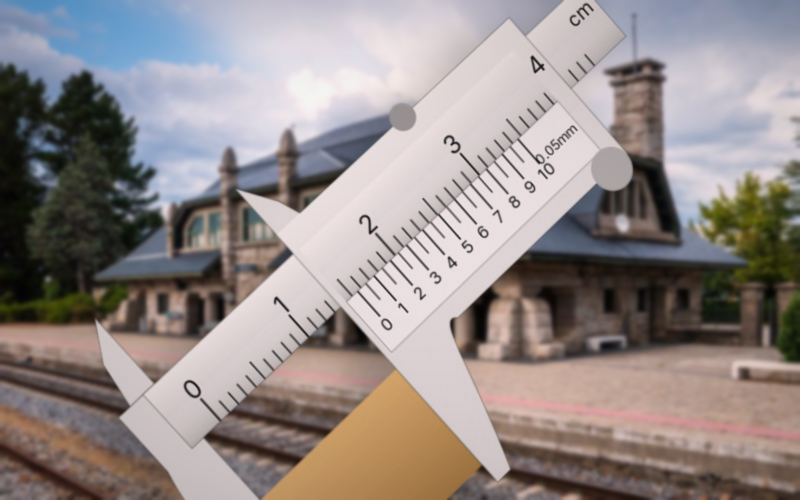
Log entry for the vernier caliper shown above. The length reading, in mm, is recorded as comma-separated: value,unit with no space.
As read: 15.6,mm
